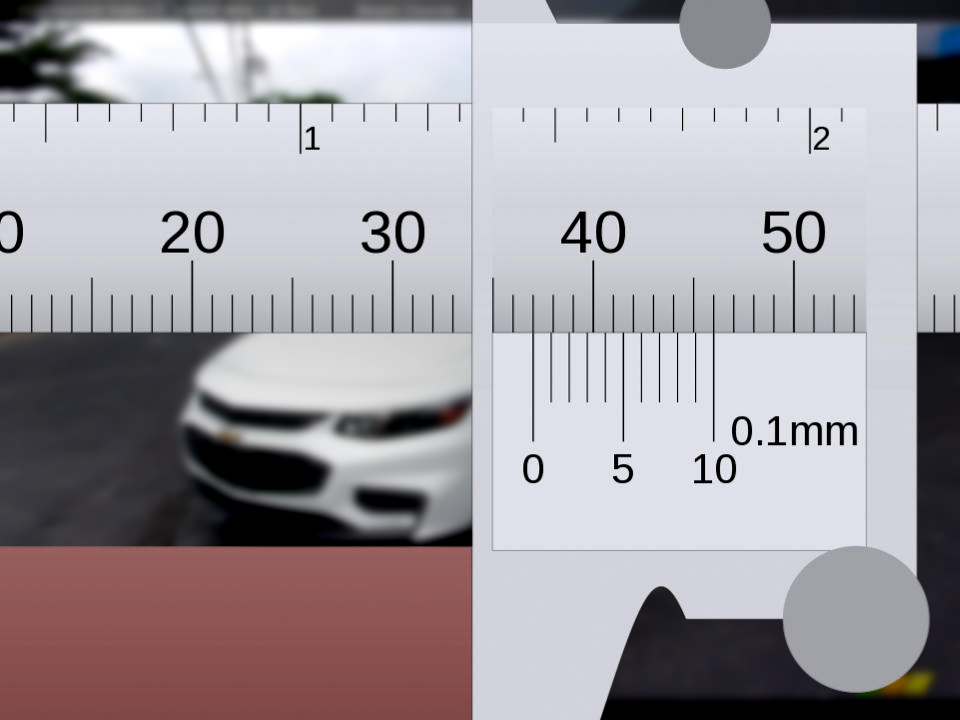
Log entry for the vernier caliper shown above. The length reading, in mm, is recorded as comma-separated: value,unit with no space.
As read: 37.0,mm
